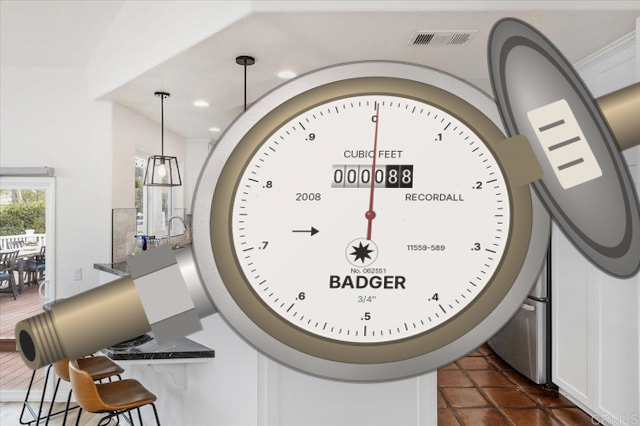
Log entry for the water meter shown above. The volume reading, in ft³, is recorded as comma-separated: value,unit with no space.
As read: 88.00,ft³
